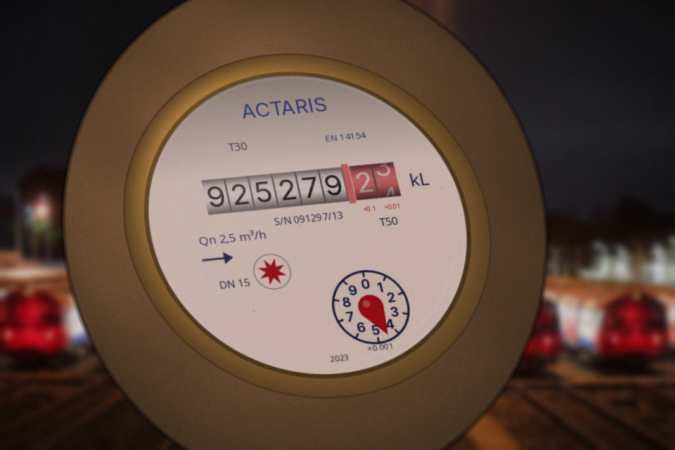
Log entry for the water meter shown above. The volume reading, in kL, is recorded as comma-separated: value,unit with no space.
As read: 925279.234,kL
